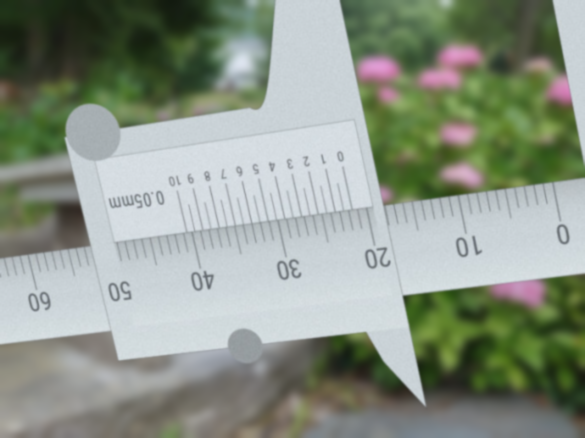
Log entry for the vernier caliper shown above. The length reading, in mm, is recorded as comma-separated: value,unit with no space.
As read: 21.6,mm
